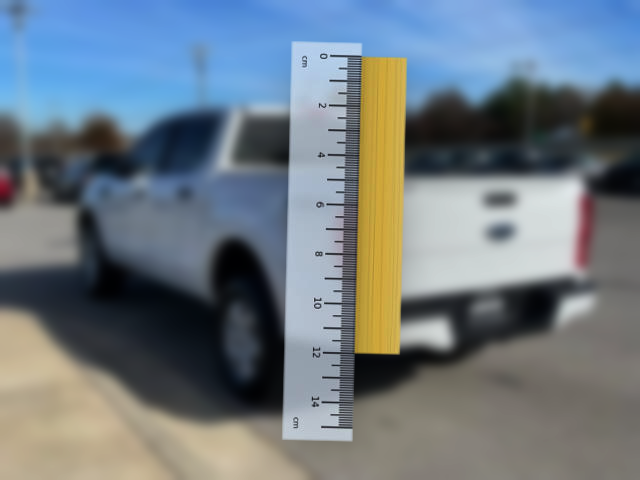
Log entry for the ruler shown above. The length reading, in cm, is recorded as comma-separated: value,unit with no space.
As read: 12,cm
